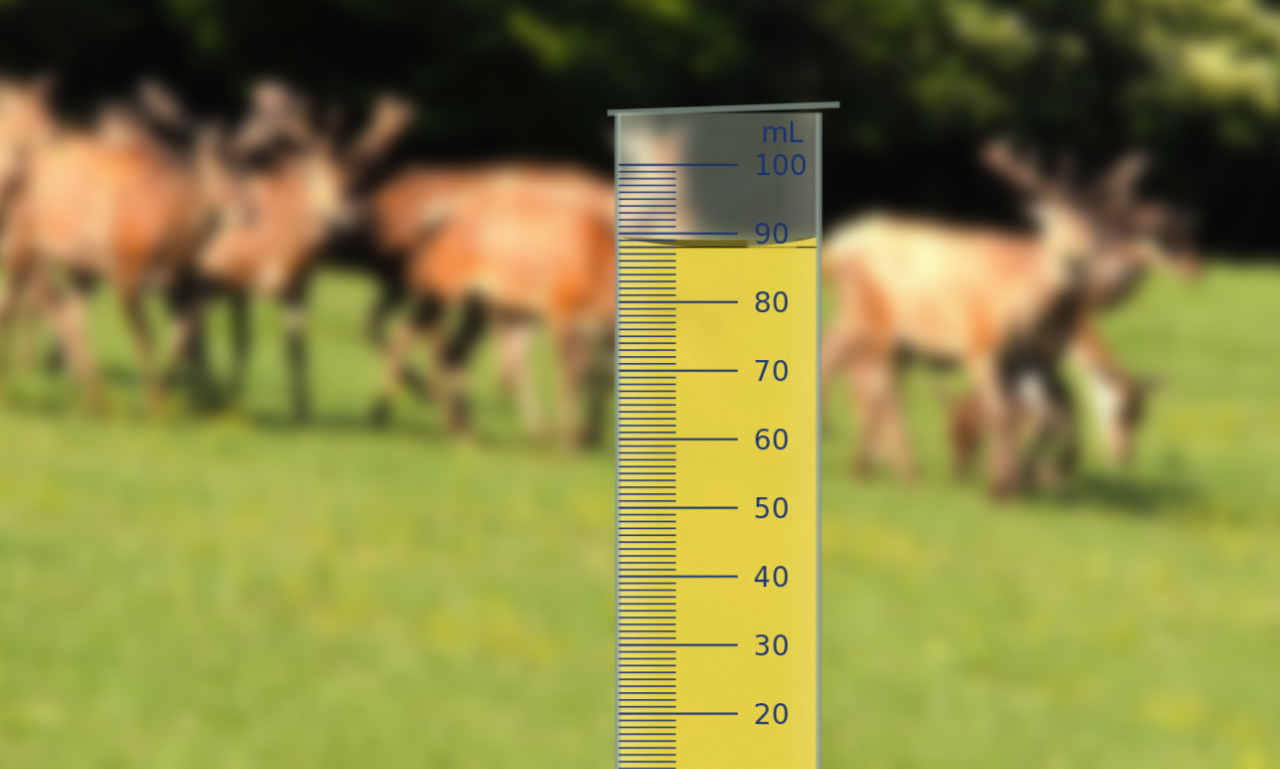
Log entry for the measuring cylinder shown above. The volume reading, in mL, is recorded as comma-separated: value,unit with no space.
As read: 88,mL
